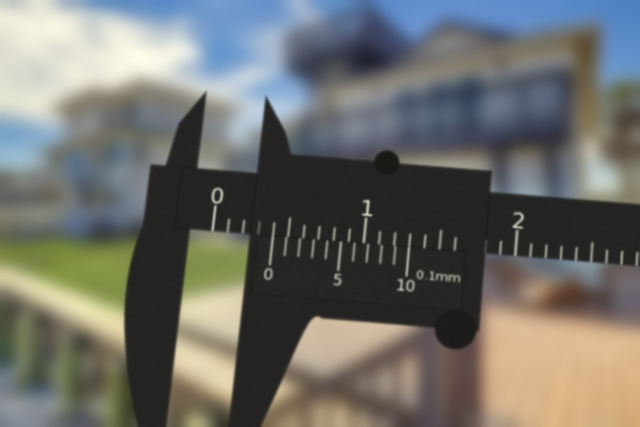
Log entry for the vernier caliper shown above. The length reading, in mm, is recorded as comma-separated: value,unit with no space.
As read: 4.0,mm
